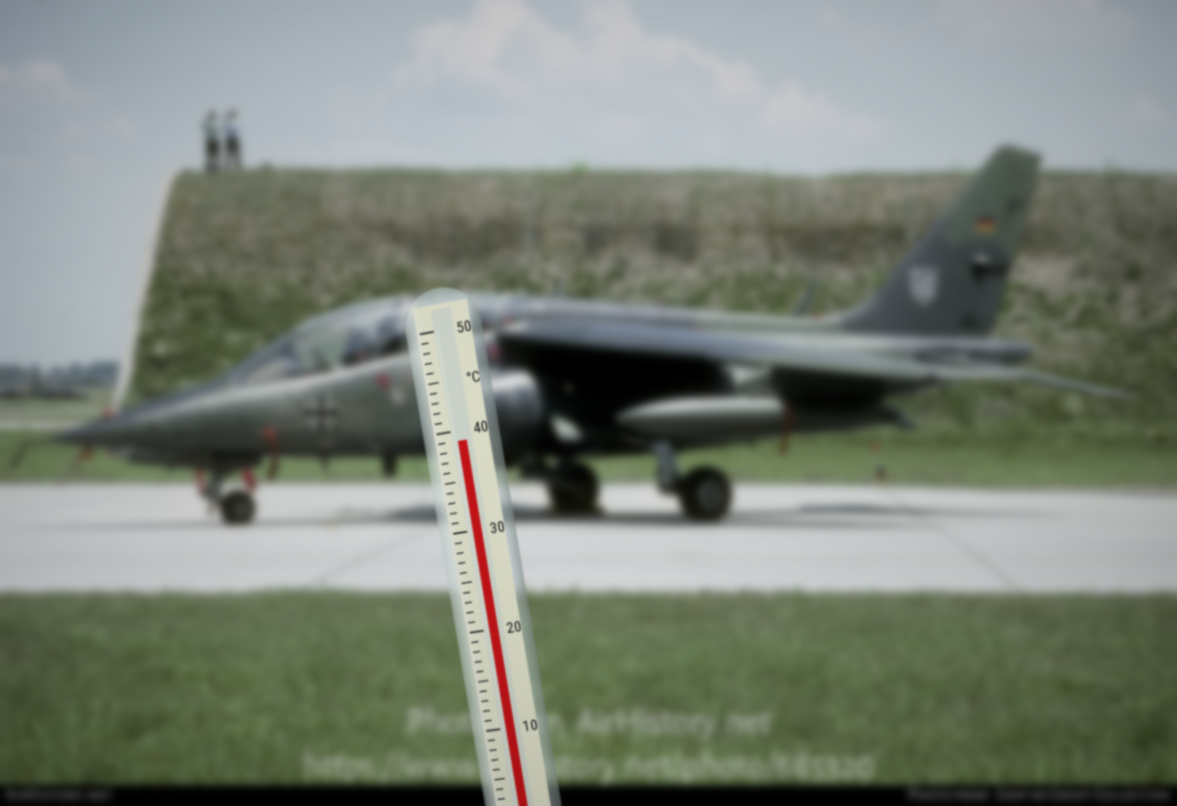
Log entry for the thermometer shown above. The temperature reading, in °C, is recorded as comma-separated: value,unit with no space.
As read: 39,°C
